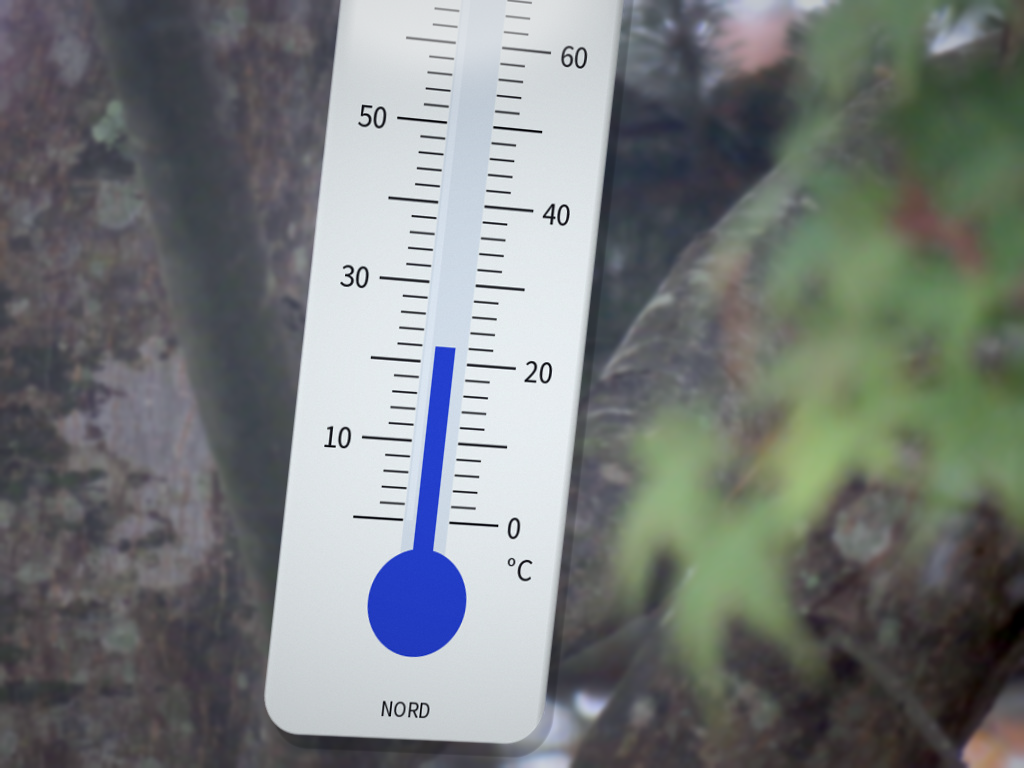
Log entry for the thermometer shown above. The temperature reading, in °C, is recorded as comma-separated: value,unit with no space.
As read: 22,°C
